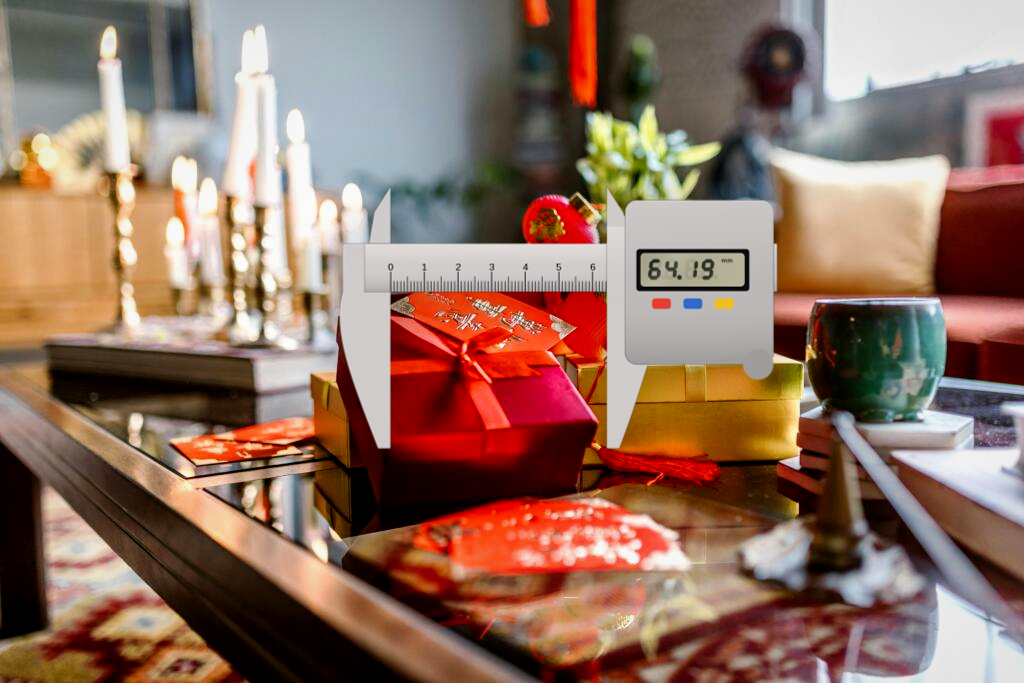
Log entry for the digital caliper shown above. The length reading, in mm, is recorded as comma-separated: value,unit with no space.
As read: 64.19,mm
